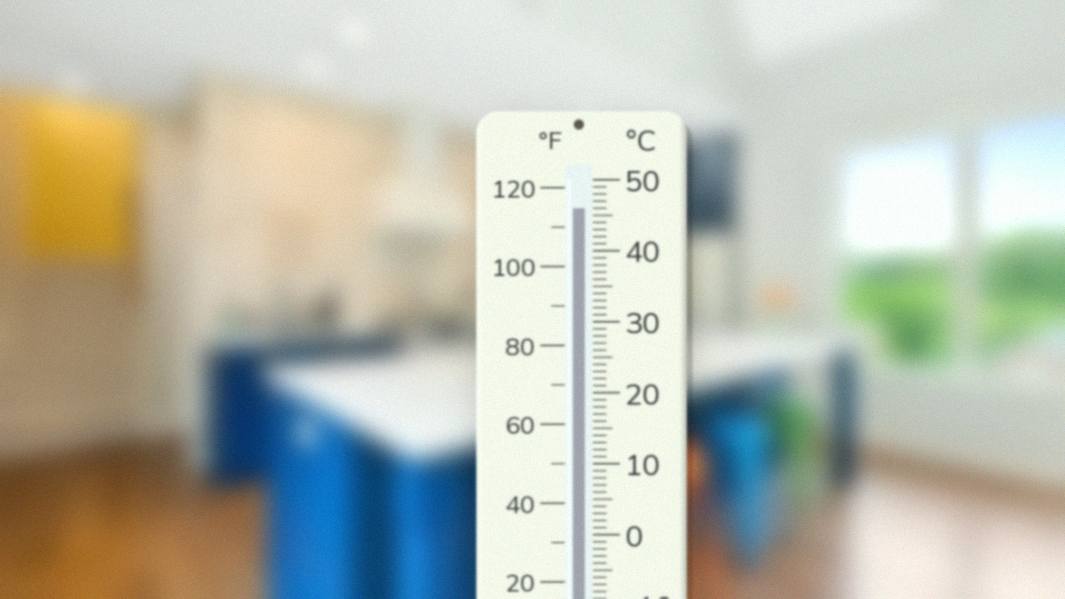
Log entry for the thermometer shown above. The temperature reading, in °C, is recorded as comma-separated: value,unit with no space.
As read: 46,°C
